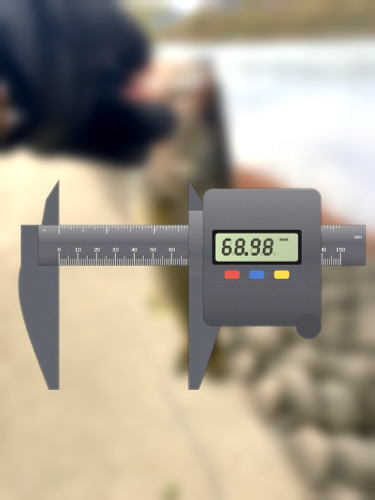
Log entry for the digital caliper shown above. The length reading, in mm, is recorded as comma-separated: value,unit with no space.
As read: 68.98,mm
